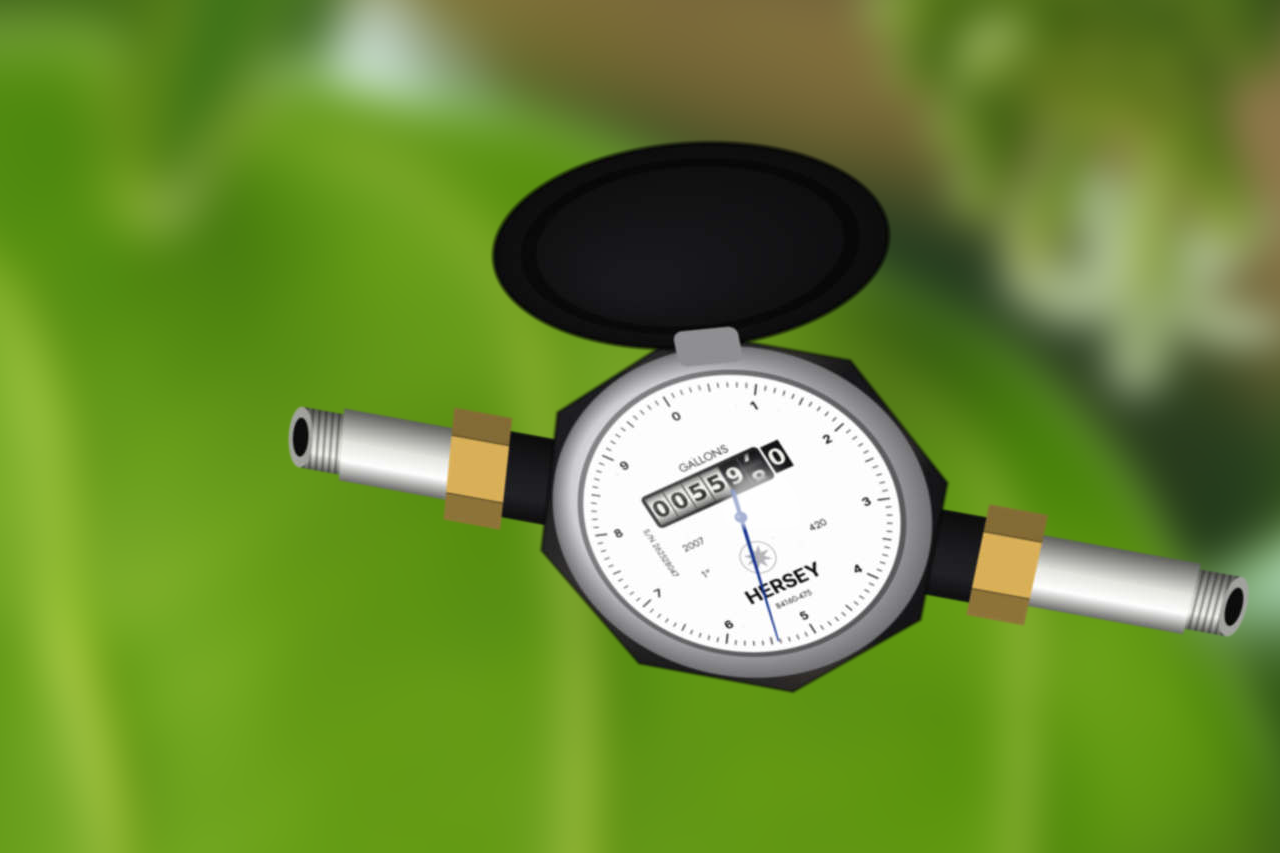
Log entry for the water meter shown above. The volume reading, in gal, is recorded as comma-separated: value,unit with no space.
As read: 55975.4,gal
